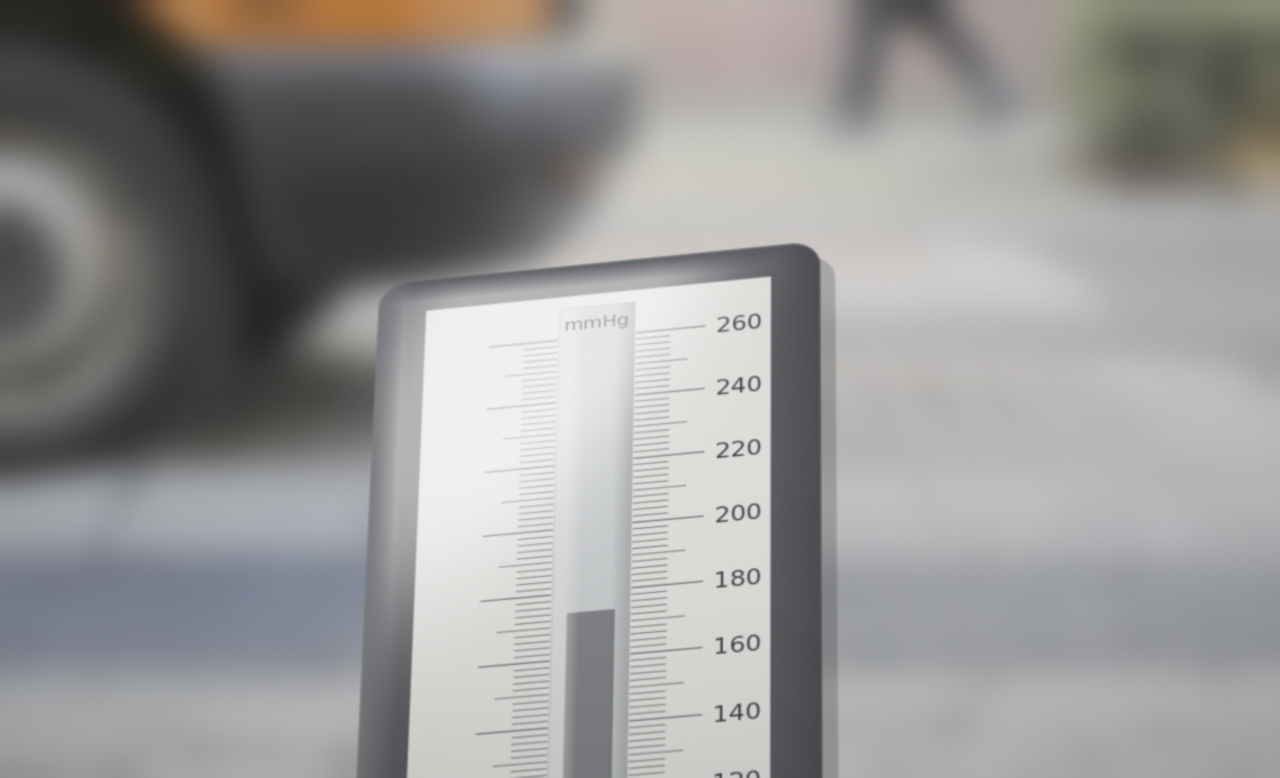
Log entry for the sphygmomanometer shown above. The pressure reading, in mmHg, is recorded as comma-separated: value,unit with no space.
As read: 174,mmHg
